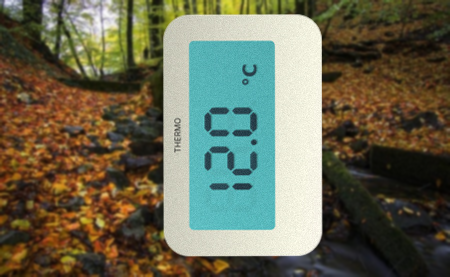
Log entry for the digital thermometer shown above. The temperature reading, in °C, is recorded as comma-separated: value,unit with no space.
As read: 12.0,°C
